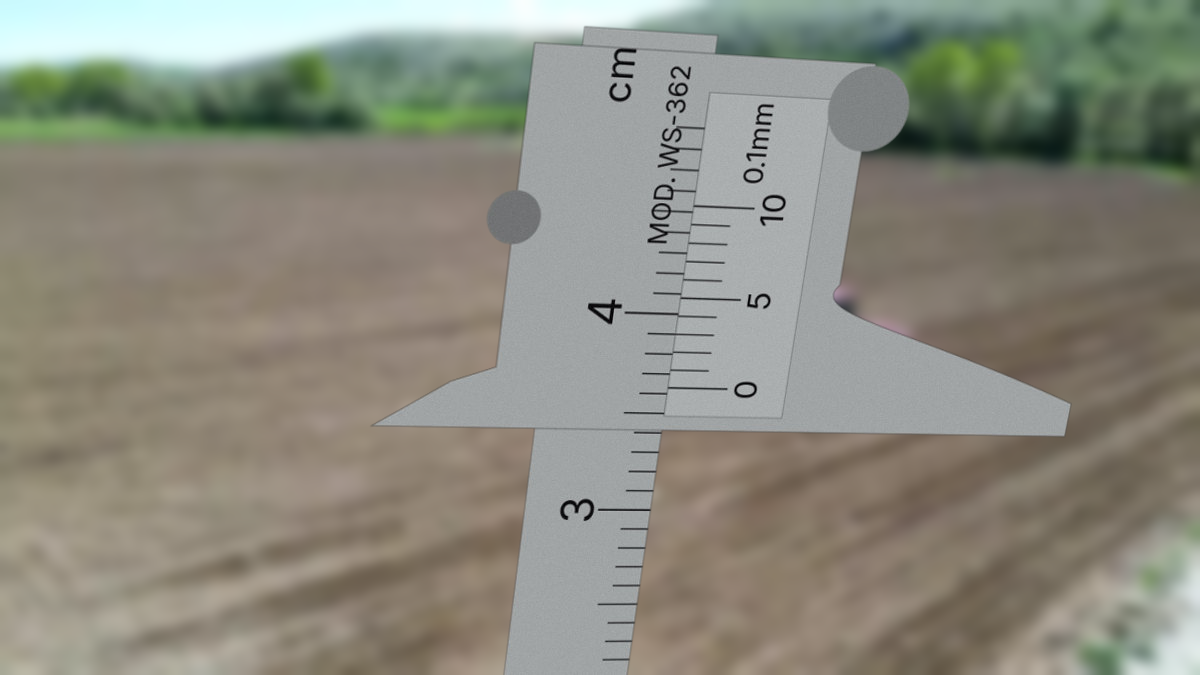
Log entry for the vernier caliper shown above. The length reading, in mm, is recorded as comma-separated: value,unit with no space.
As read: 36.3,mm
